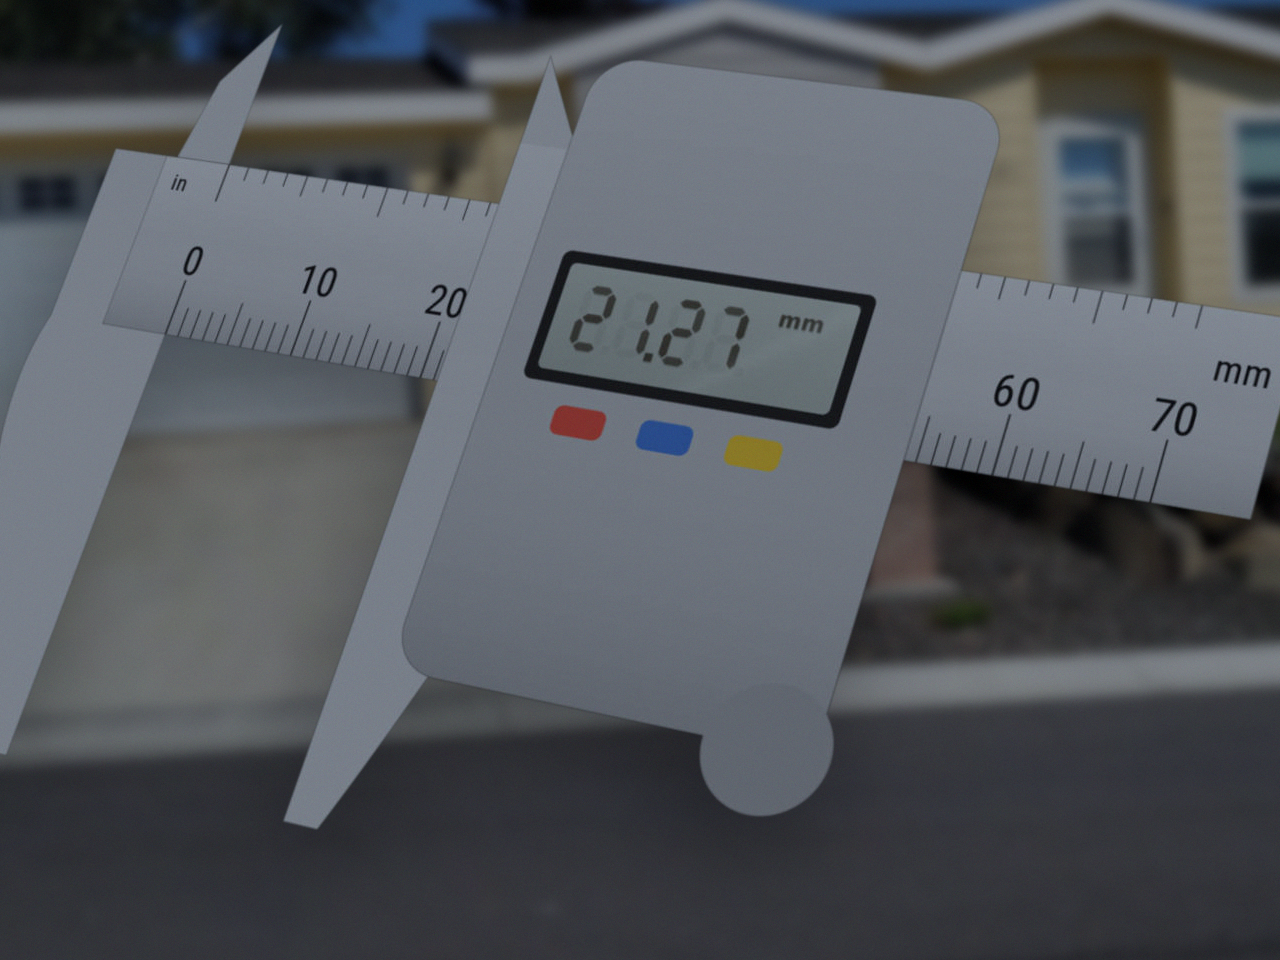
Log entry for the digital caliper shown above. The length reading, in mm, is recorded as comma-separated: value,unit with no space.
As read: 21.27,mm
